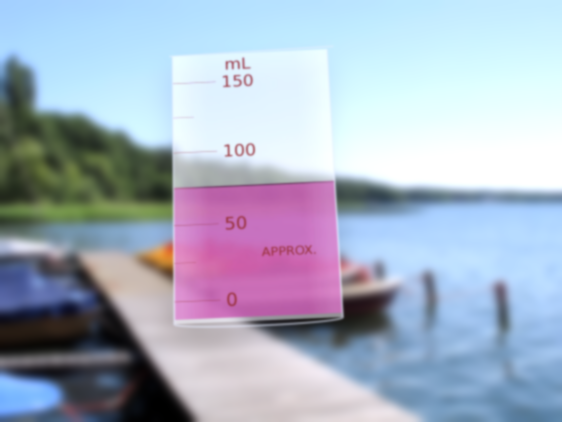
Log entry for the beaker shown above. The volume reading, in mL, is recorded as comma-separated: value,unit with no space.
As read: 75,mL
